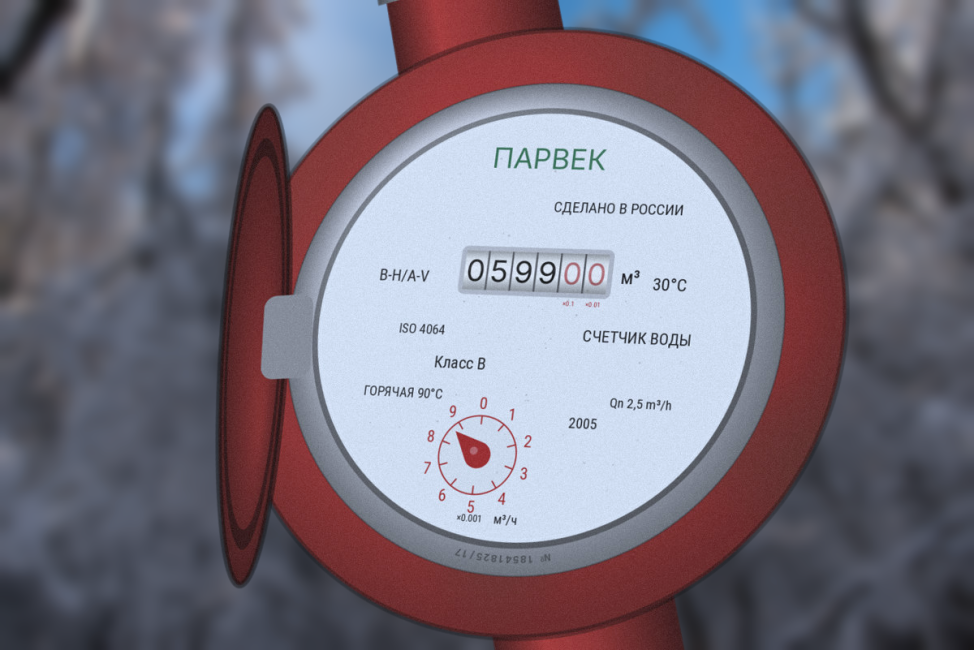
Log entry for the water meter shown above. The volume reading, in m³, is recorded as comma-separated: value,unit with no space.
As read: 599.008,m³
